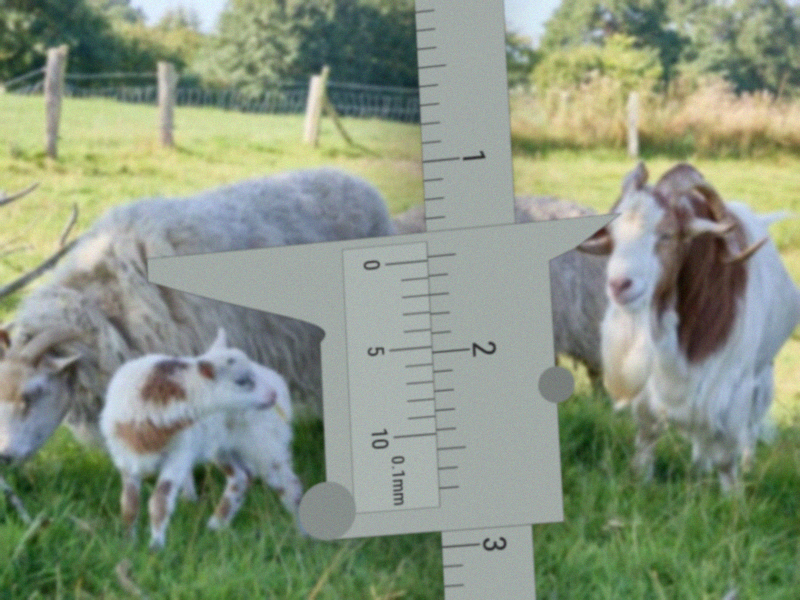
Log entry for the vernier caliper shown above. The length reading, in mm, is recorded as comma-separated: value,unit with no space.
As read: 15.2,mm
